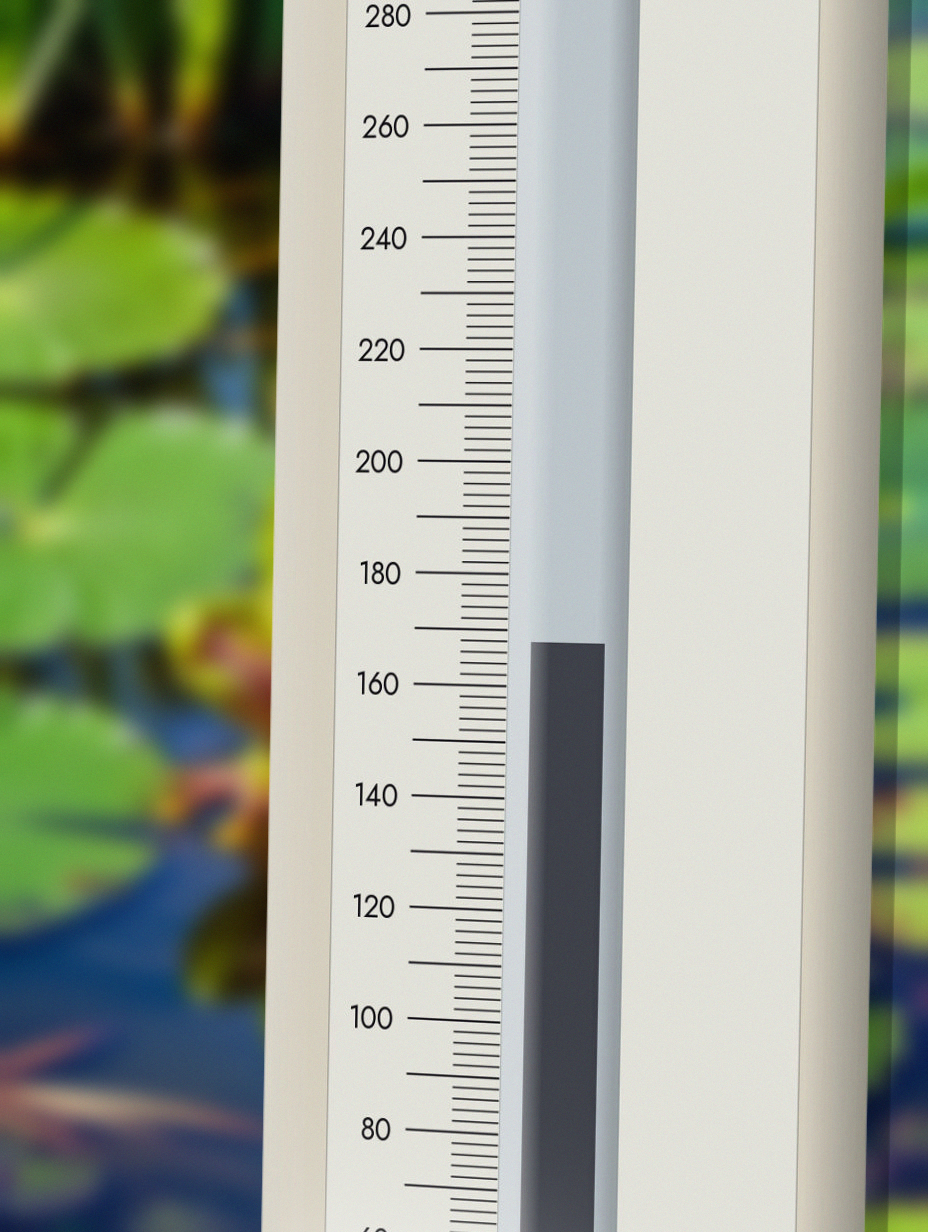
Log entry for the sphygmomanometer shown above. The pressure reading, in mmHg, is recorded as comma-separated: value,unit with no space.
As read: 168,mmHg
